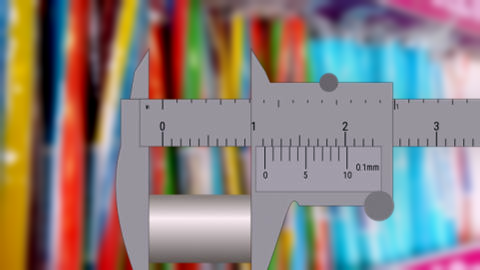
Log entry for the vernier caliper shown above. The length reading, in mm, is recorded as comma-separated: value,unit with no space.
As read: 11.2,mm
